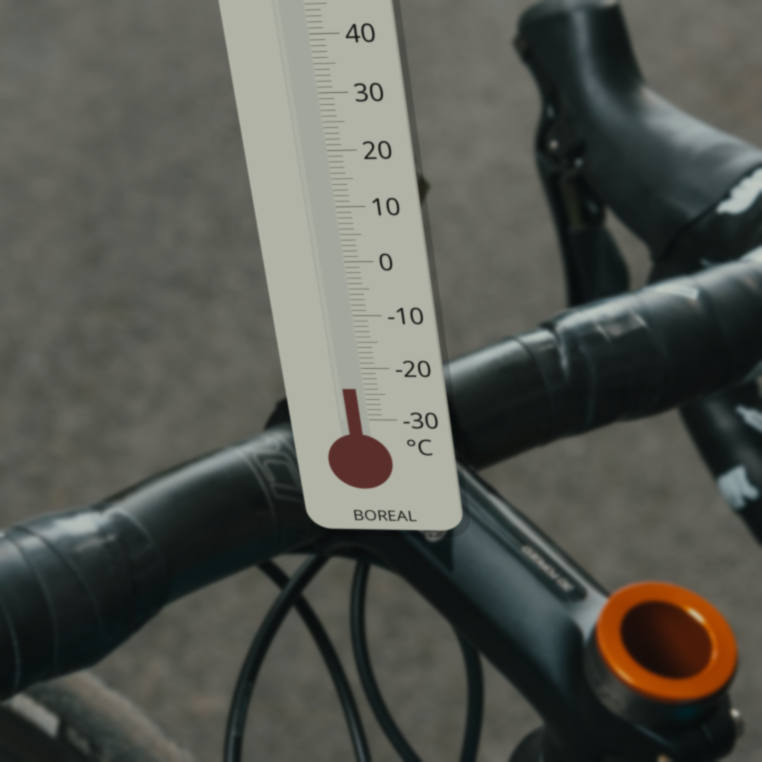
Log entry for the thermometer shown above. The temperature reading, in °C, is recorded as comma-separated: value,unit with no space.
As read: -24,°C
